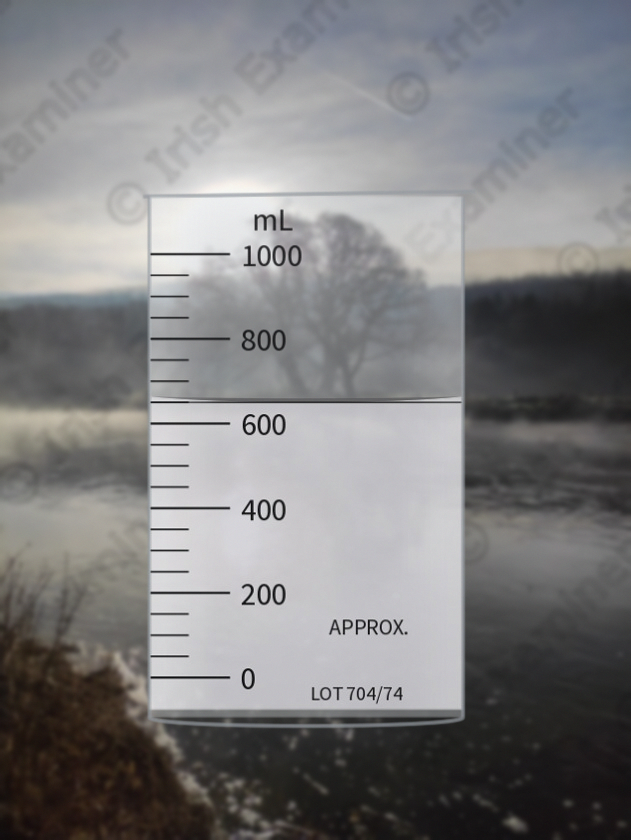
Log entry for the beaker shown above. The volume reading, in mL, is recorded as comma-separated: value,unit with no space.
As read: 650,mL
